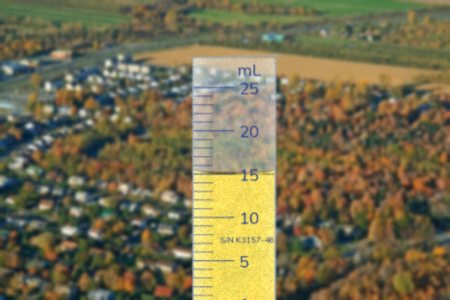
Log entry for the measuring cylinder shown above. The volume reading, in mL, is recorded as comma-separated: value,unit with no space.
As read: 15,mL
